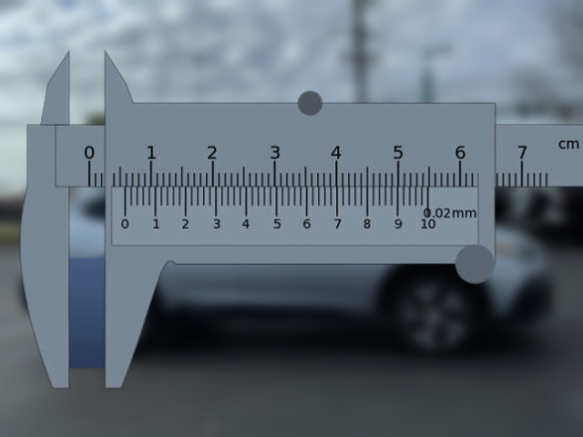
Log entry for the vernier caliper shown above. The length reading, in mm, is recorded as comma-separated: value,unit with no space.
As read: 5.8,mm
